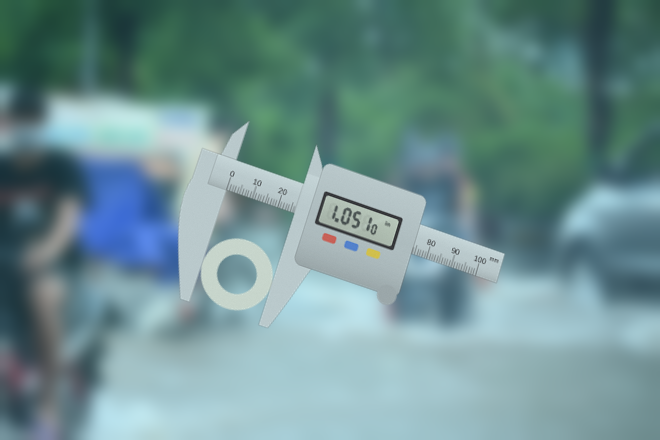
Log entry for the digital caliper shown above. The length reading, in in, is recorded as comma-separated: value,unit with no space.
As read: 1.0510,in
